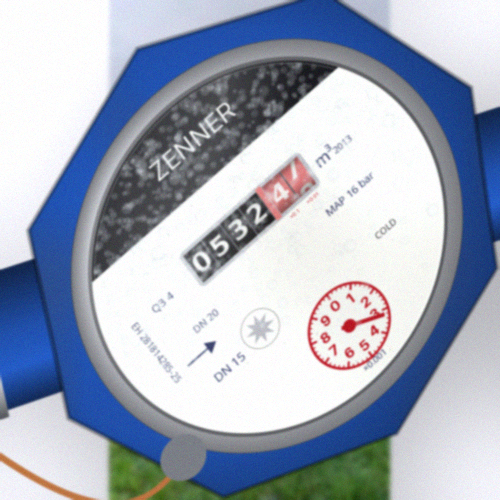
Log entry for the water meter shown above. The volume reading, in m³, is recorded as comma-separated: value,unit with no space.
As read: 532.473,m³
